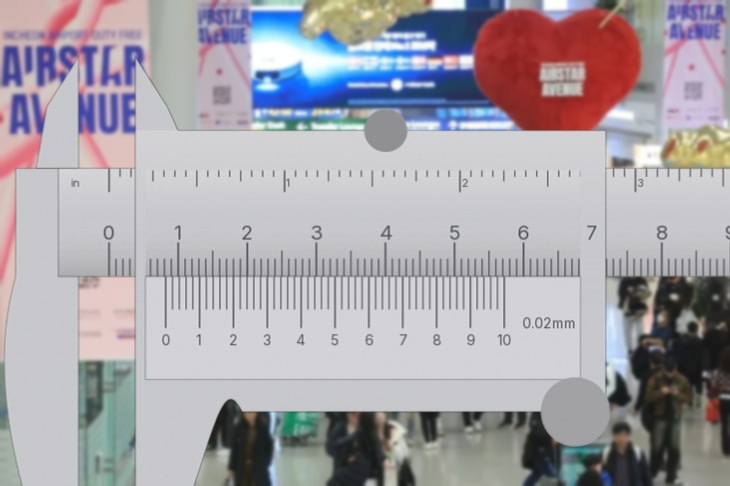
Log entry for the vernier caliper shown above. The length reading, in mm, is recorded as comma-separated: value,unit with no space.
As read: 8.2,mm
